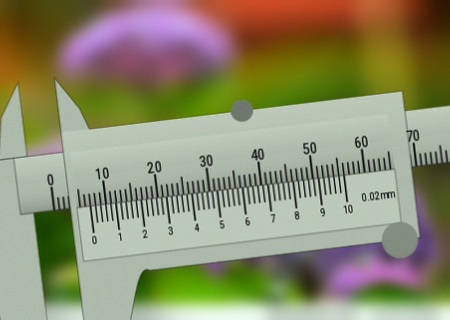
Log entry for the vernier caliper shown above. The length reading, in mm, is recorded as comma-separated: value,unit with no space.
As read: 7.0,mm
